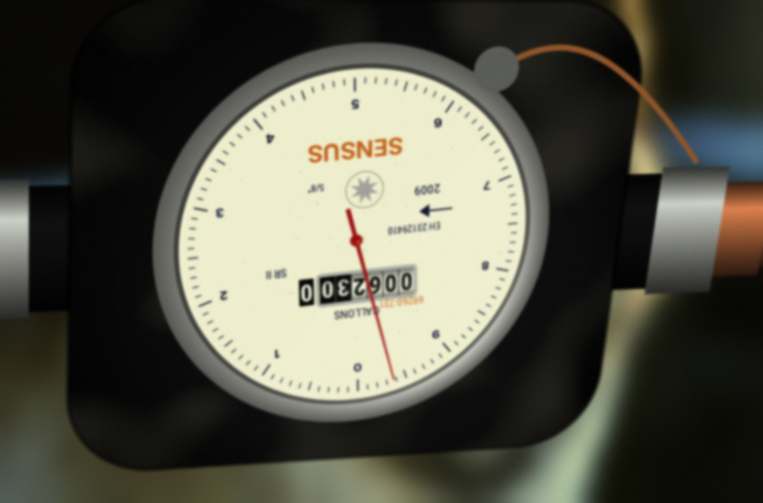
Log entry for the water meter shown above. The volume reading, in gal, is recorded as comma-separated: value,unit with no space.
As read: 62299.6,gal
